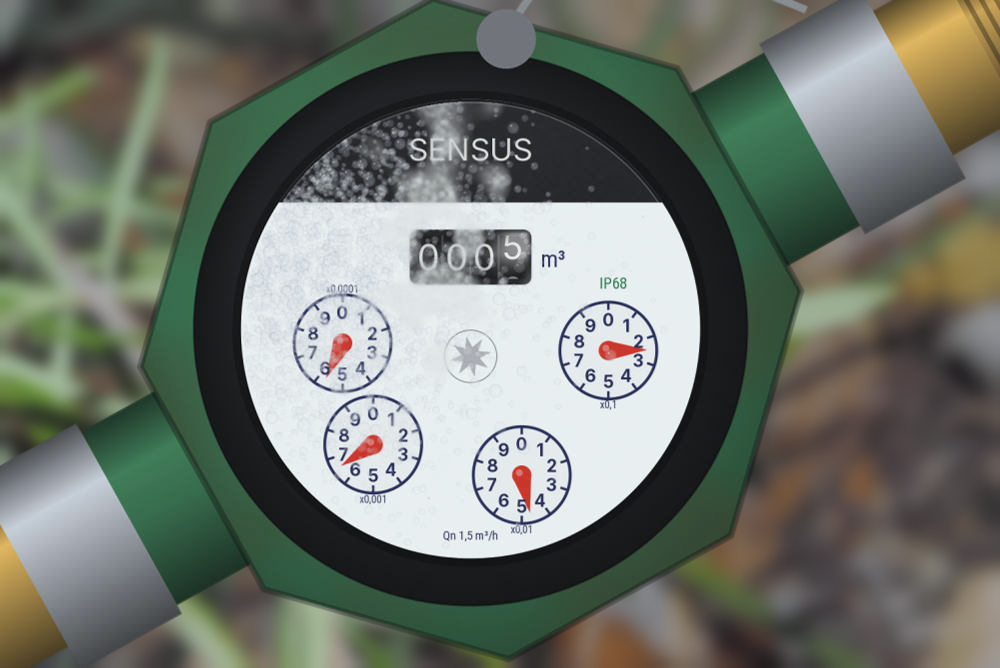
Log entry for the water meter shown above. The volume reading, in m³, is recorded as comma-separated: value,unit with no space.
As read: 5.2465,m³
